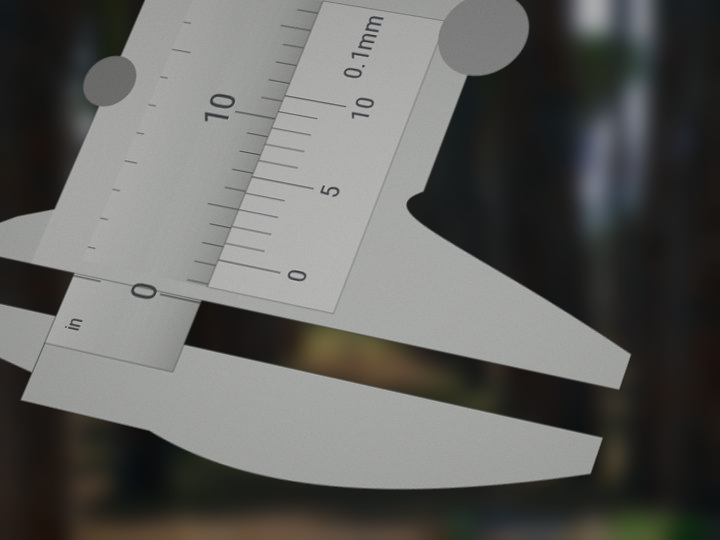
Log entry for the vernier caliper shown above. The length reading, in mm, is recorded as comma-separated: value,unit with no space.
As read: 2.3,mm
